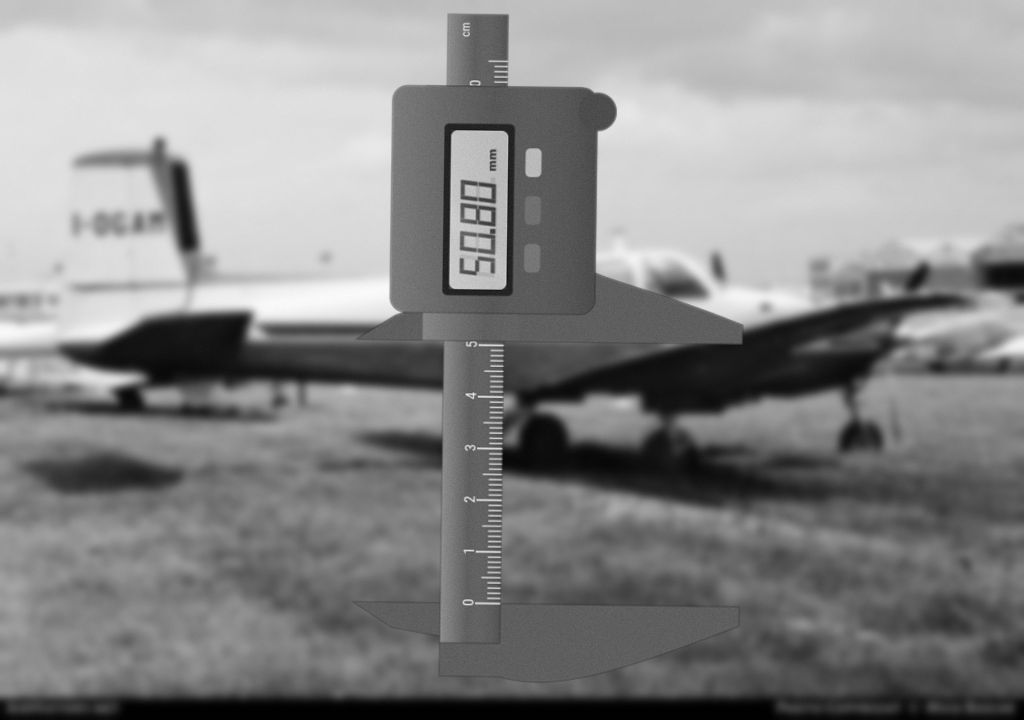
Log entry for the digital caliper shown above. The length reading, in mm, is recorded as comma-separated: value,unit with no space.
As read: 50.80,mm
